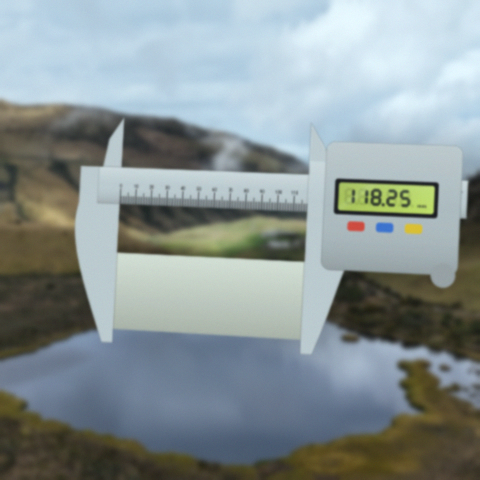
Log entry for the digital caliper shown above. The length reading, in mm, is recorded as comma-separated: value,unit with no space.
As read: 118.25,mm
